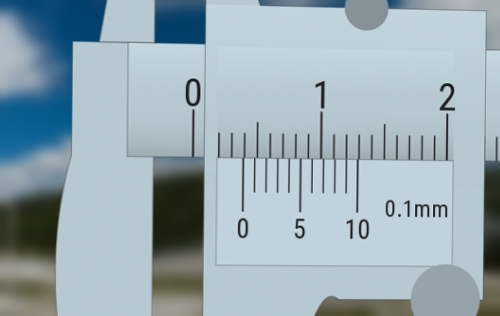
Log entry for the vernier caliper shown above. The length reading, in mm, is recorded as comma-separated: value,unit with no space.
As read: 3.9,mm
